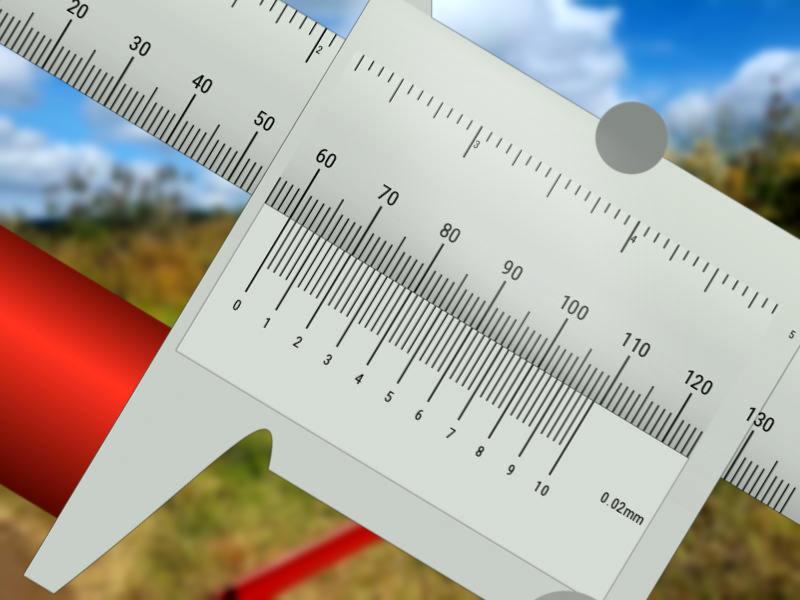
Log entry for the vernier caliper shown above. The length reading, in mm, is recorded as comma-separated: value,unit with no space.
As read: 60.0,mm
